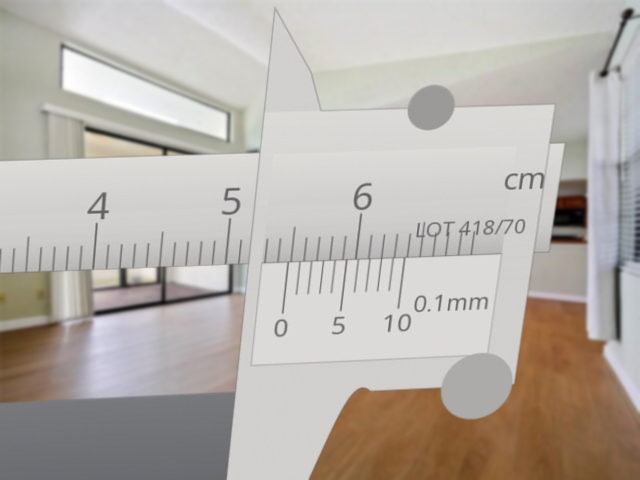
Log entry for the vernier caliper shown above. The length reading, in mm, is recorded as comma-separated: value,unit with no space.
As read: 54.8,mm
